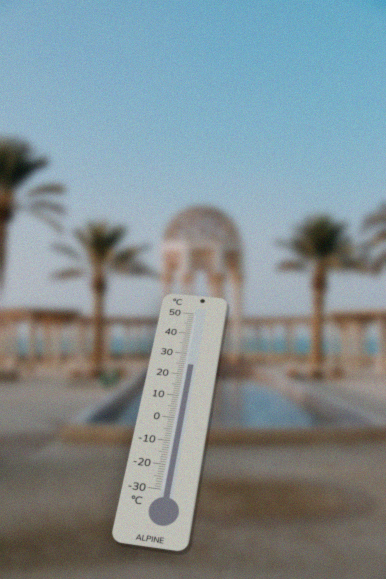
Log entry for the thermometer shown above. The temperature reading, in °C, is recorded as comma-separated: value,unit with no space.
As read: 25,°C
